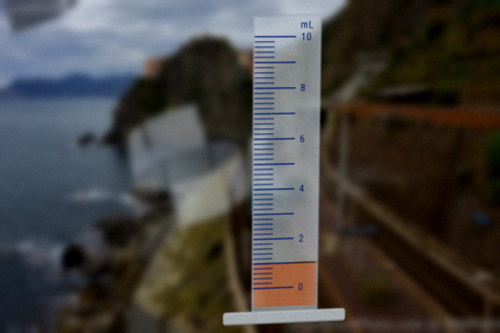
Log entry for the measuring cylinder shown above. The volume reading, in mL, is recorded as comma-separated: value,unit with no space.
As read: 1,mL
